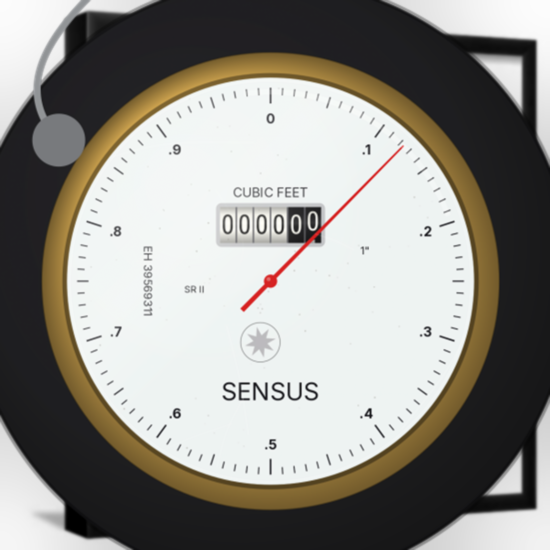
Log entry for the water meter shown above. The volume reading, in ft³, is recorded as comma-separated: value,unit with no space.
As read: 0.12,ft³
